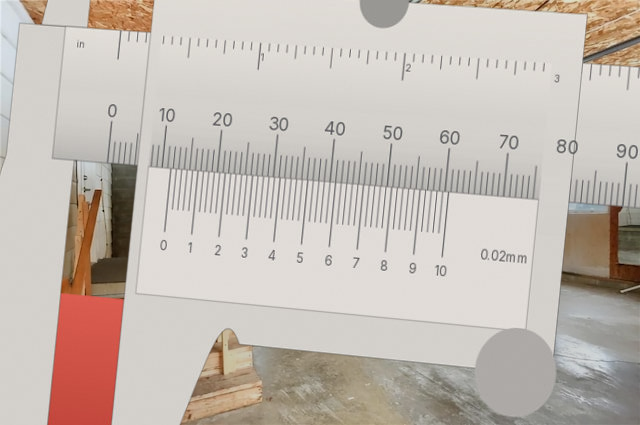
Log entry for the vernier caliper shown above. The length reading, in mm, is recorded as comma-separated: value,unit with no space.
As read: 11.6,mm
